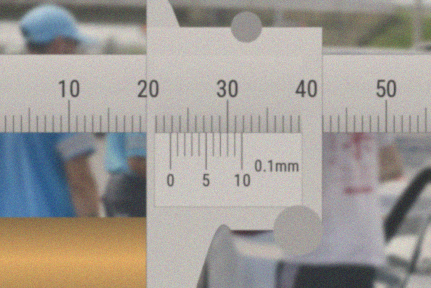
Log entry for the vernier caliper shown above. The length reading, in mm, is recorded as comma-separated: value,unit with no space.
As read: 22.8,mm
